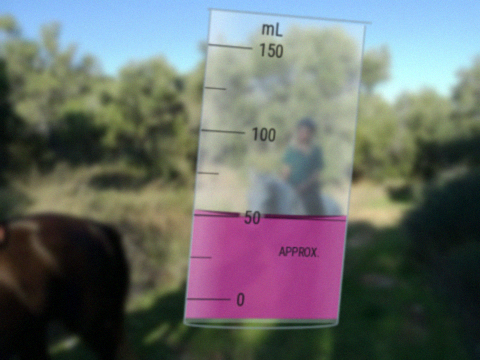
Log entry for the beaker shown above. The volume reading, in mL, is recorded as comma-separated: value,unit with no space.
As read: 50,mL
